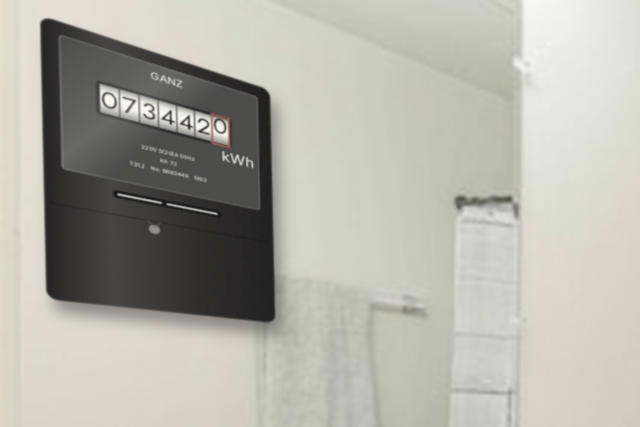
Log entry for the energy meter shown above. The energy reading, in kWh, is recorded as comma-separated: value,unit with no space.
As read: 73442.0,kWh
